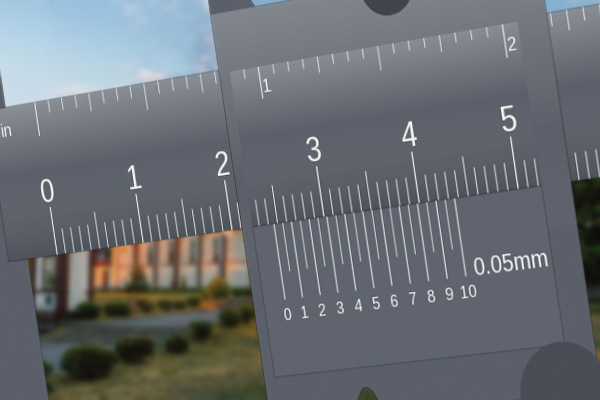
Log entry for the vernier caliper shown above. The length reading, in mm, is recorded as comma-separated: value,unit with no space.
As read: 24.6,mm
